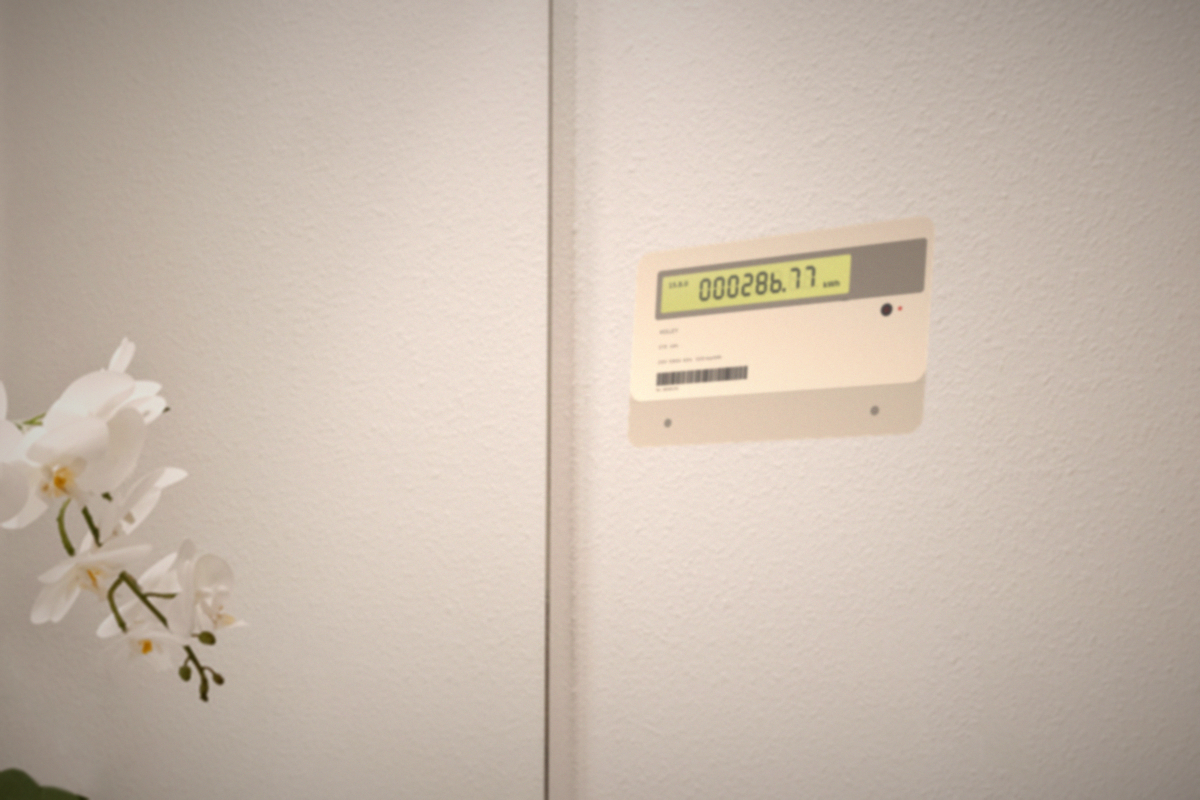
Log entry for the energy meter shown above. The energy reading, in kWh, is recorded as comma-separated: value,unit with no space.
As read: 286.77,kWh
